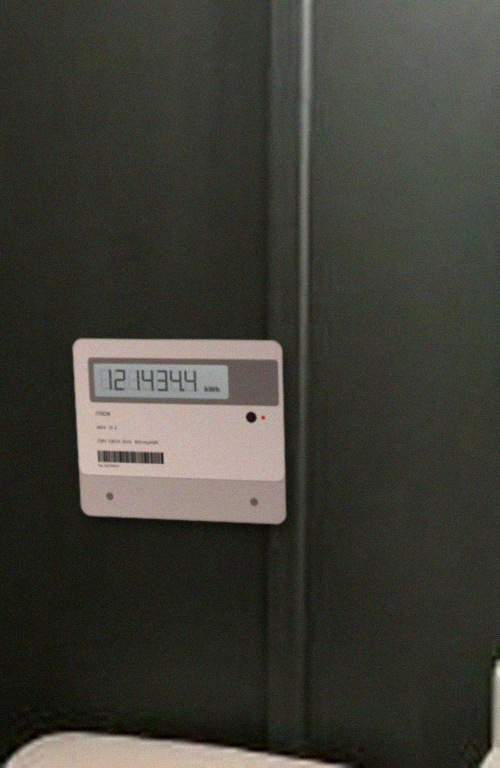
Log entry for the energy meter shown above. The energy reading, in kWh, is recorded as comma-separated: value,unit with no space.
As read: 121434.4,kWh
